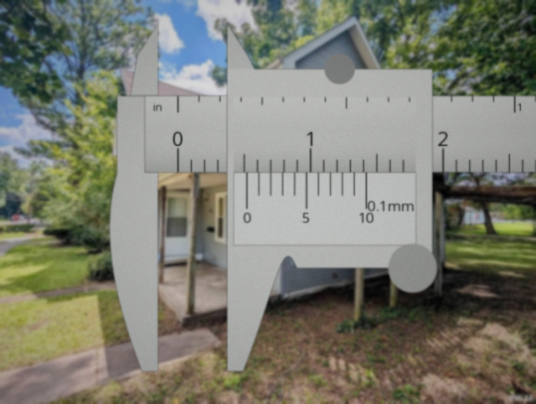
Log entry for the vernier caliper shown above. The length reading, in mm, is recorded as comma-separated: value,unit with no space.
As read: 5.2,mm
